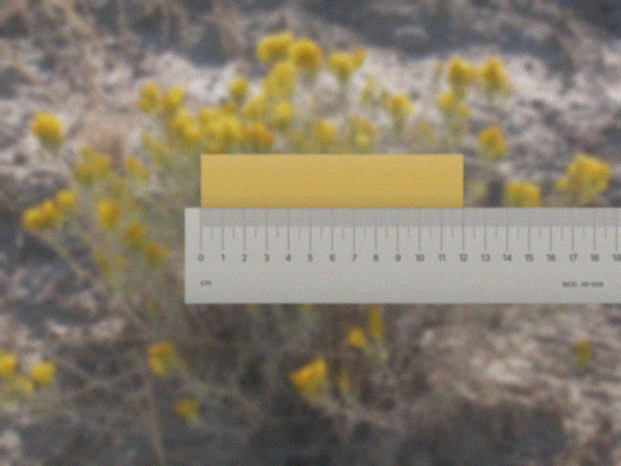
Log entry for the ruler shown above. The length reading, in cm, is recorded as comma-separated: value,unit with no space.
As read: 12,cm
